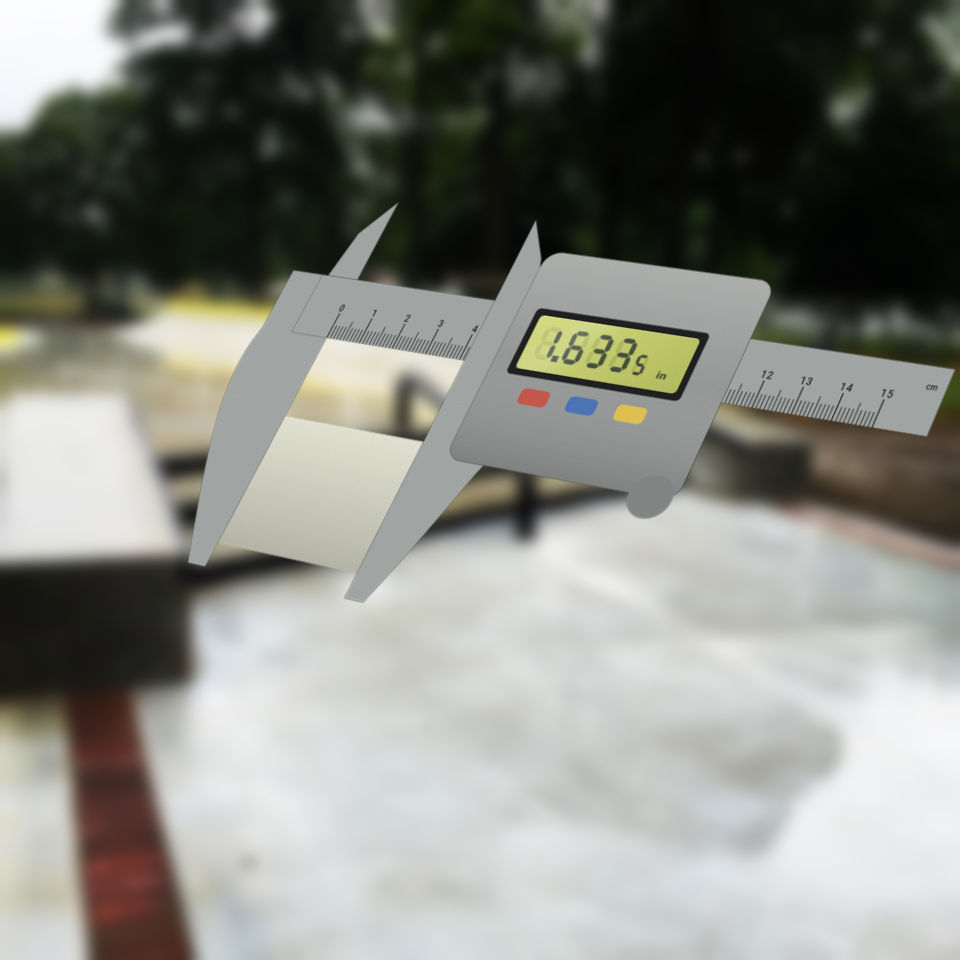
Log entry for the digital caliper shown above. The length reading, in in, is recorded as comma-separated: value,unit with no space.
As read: 1.6335,in
